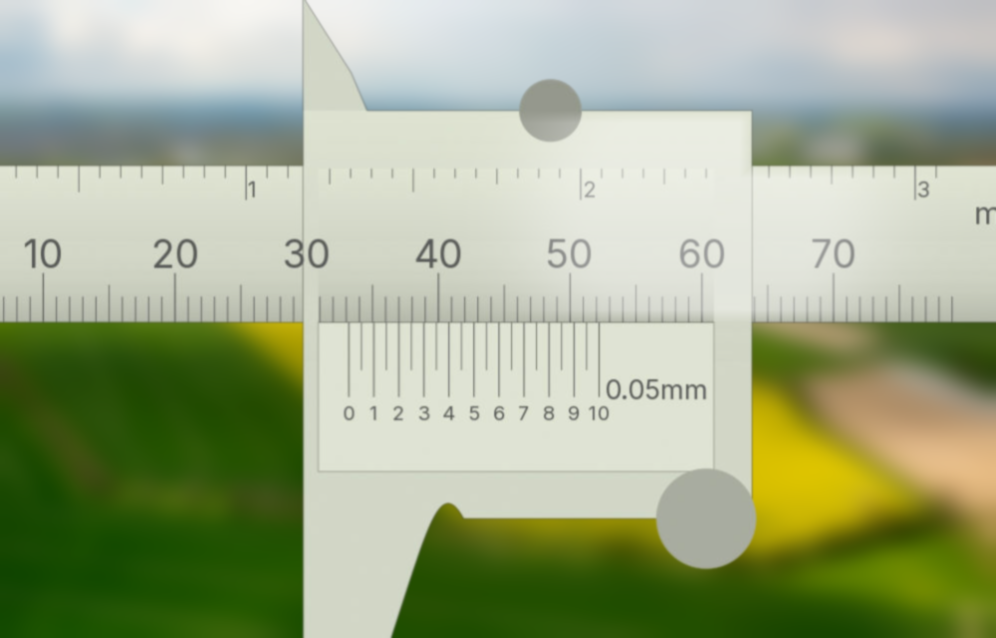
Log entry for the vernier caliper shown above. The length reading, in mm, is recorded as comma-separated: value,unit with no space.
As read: 33.2,mm
